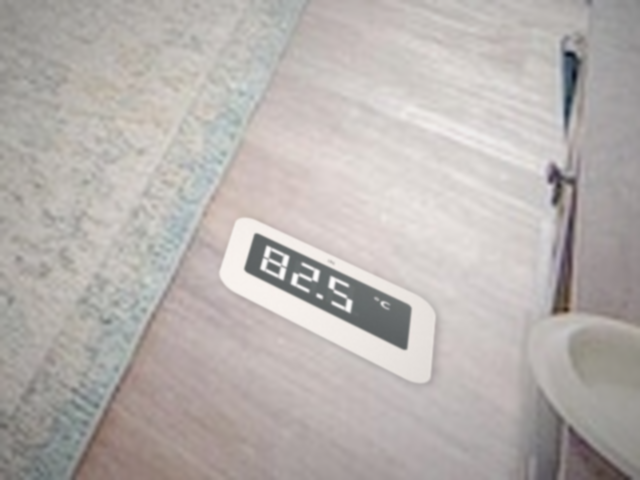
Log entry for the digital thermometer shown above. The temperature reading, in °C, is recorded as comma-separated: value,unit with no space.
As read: 82.5,°C
